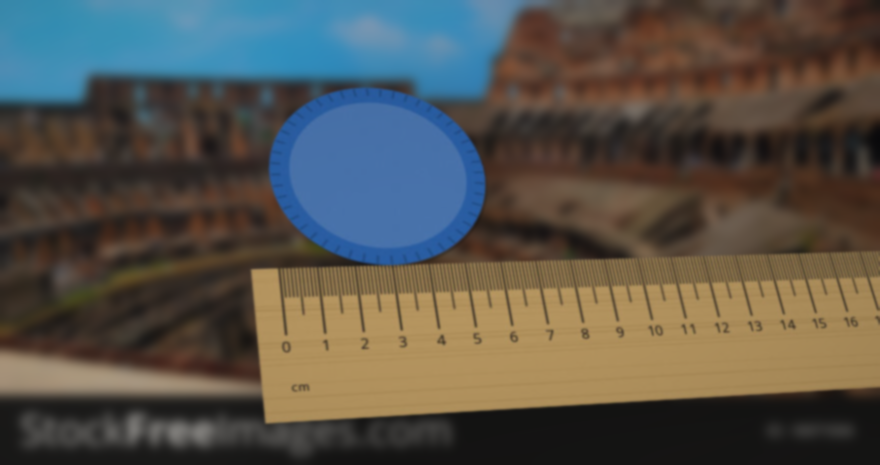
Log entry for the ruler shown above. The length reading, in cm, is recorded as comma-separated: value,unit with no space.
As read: 6,cm
